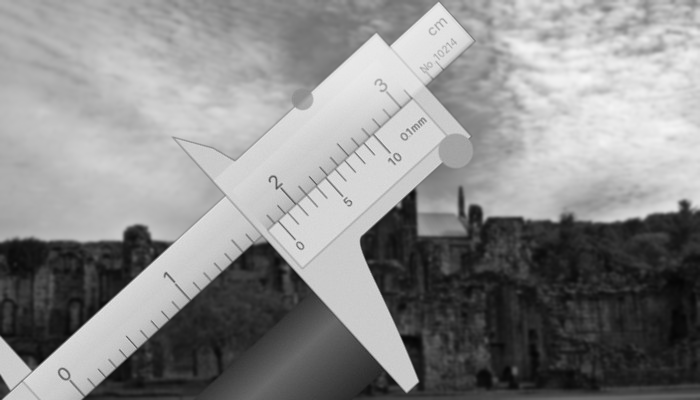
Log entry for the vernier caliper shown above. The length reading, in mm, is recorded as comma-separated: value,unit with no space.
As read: 18.3,mm
